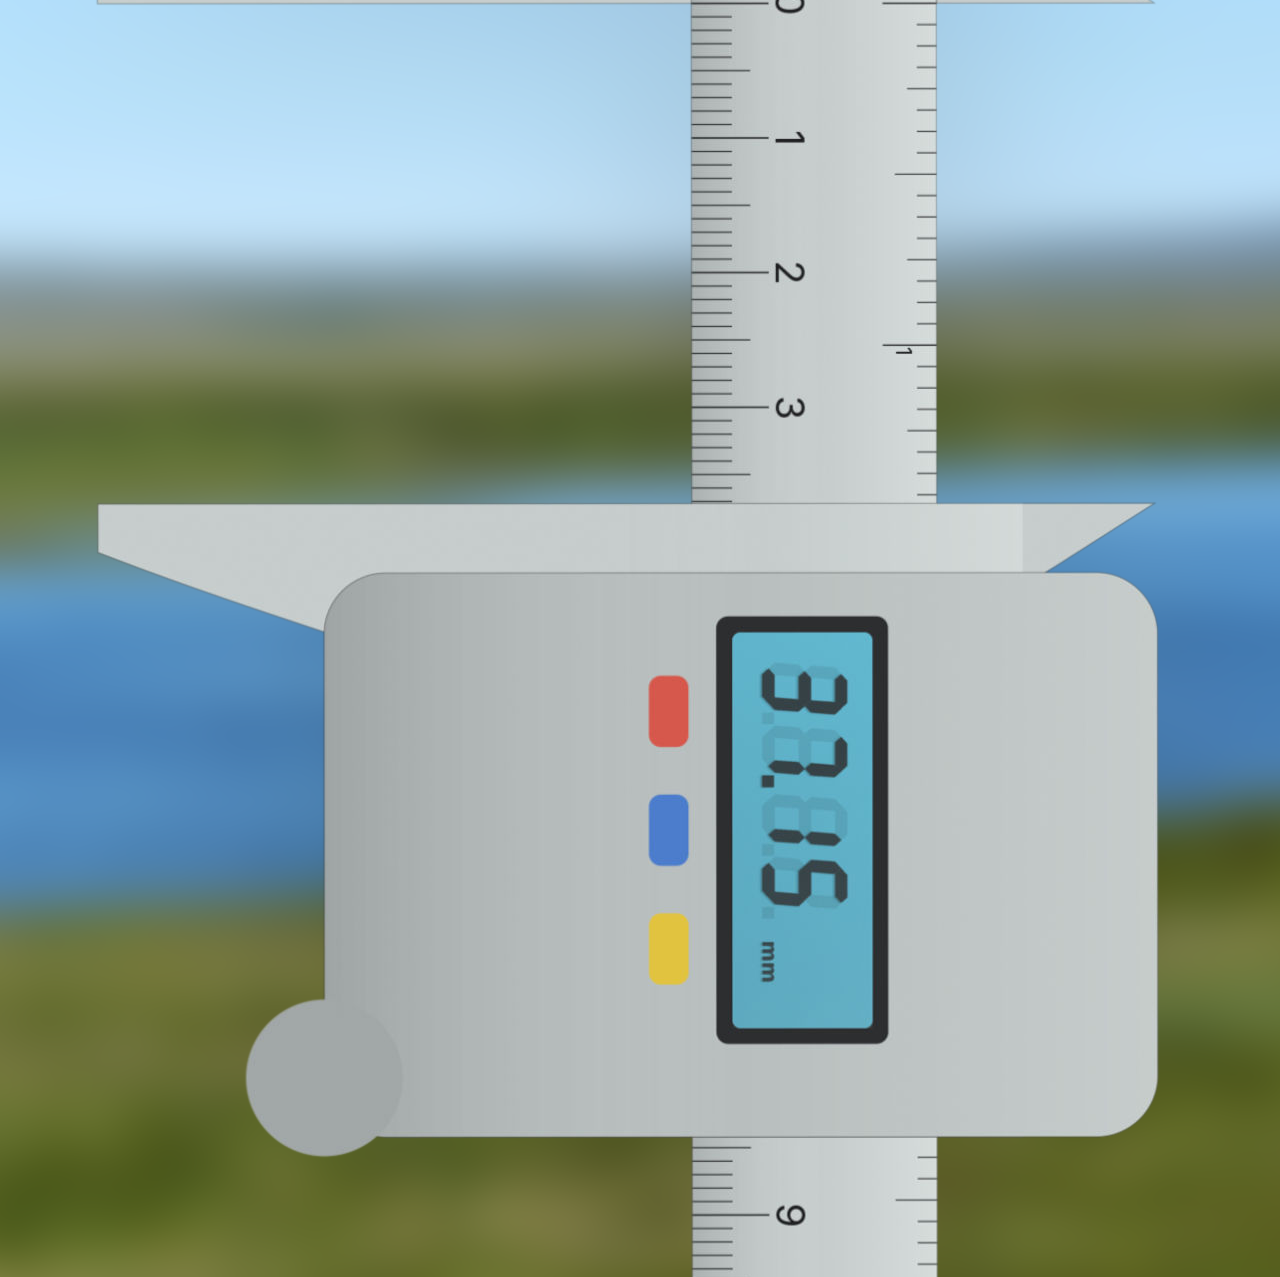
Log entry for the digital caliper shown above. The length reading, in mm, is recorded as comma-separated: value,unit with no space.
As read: 37.15,mm
